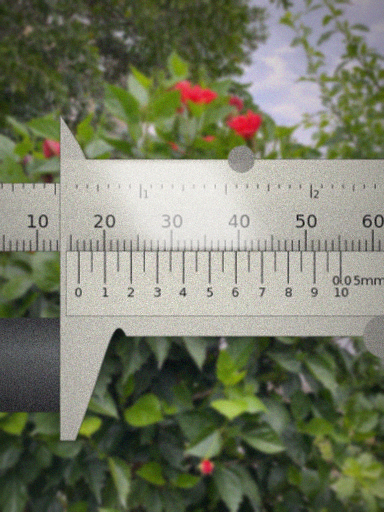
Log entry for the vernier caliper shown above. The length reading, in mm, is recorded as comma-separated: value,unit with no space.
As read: 16.2,mm
